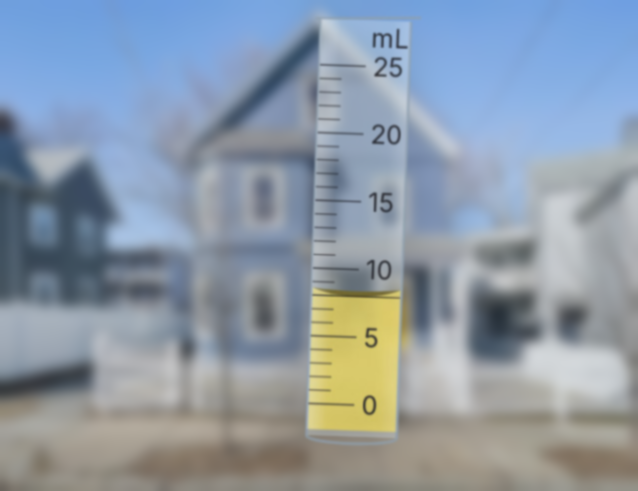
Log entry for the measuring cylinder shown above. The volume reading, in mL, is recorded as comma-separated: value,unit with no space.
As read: 8,mL
